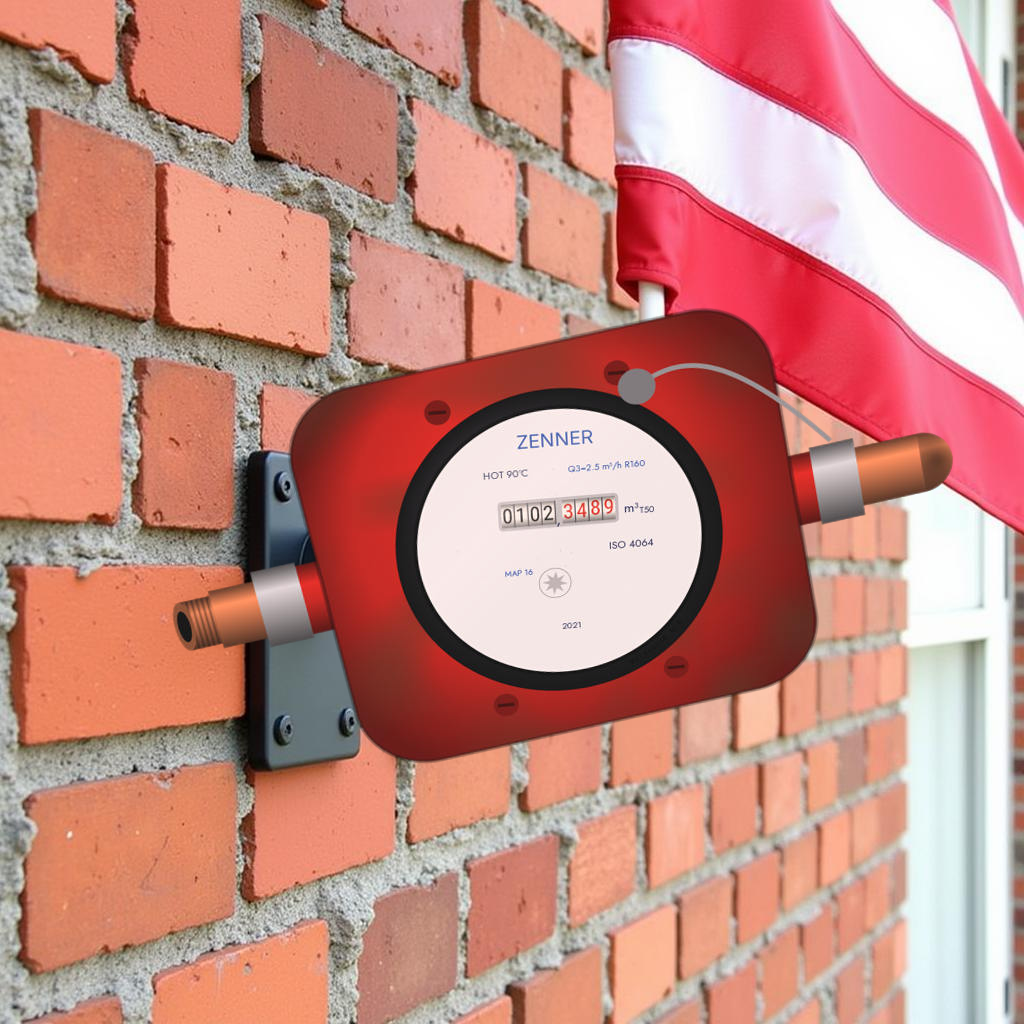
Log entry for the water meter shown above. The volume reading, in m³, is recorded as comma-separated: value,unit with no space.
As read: 102.3489,m³
